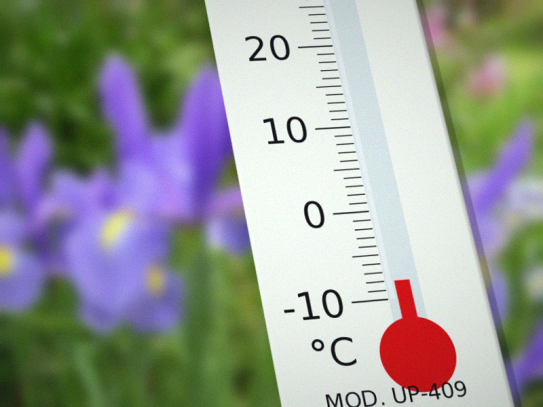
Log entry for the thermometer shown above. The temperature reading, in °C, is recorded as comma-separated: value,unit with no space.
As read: -8,°C
